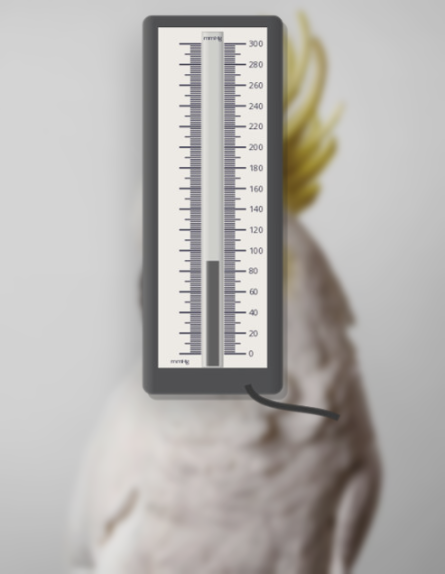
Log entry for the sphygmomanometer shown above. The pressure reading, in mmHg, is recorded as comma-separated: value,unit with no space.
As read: 90,mmHg
